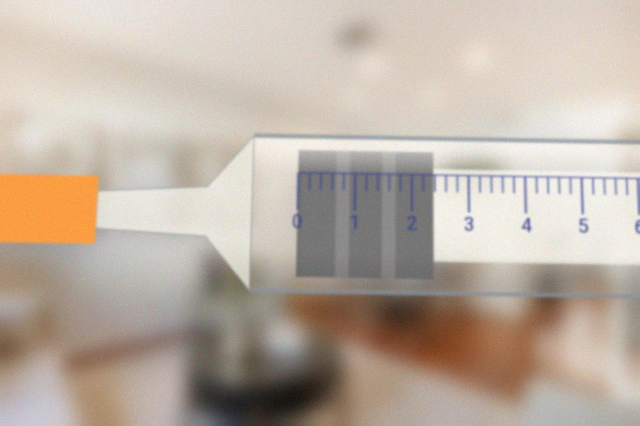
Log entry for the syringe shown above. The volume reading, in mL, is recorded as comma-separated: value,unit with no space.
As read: 0,mL
